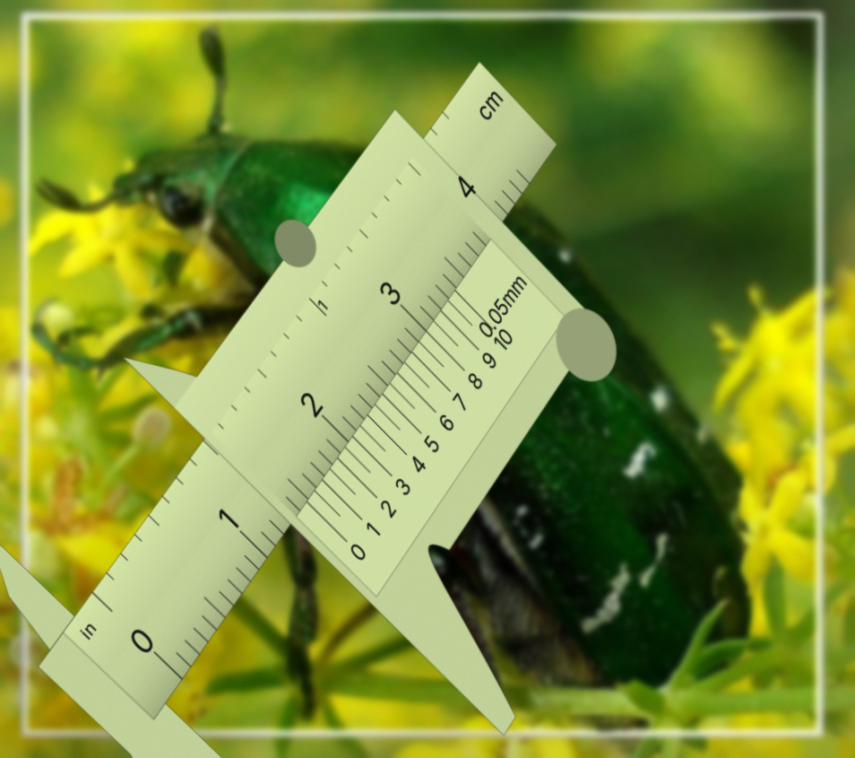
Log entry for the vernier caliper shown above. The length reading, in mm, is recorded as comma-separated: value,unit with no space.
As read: 14.8,mm
